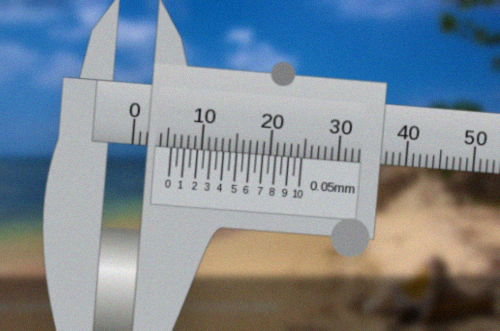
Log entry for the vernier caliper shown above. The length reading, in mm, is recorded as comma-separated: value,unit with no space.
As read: 5.6,mm
